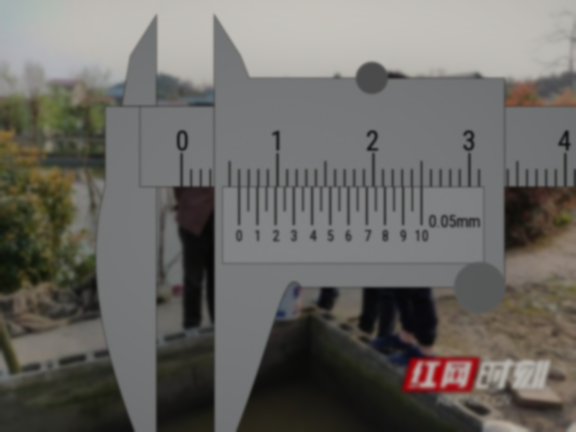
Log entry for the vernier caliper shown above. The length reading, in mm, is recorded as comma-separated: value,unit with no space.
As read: 6.0,mm
